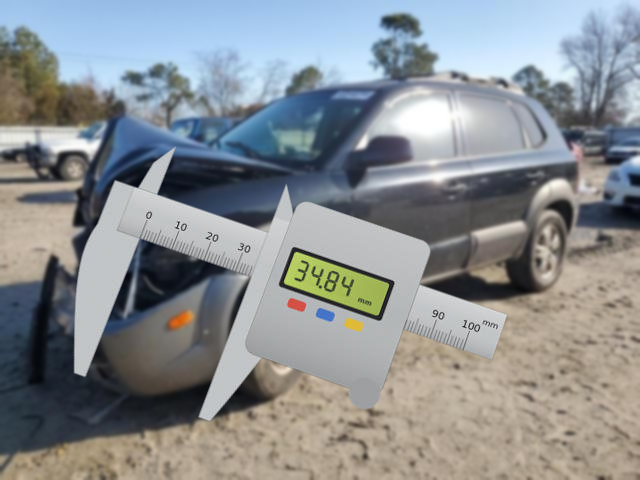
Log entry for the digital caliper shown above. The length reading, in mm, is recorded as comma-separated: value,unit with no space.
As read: 34.84,mm
